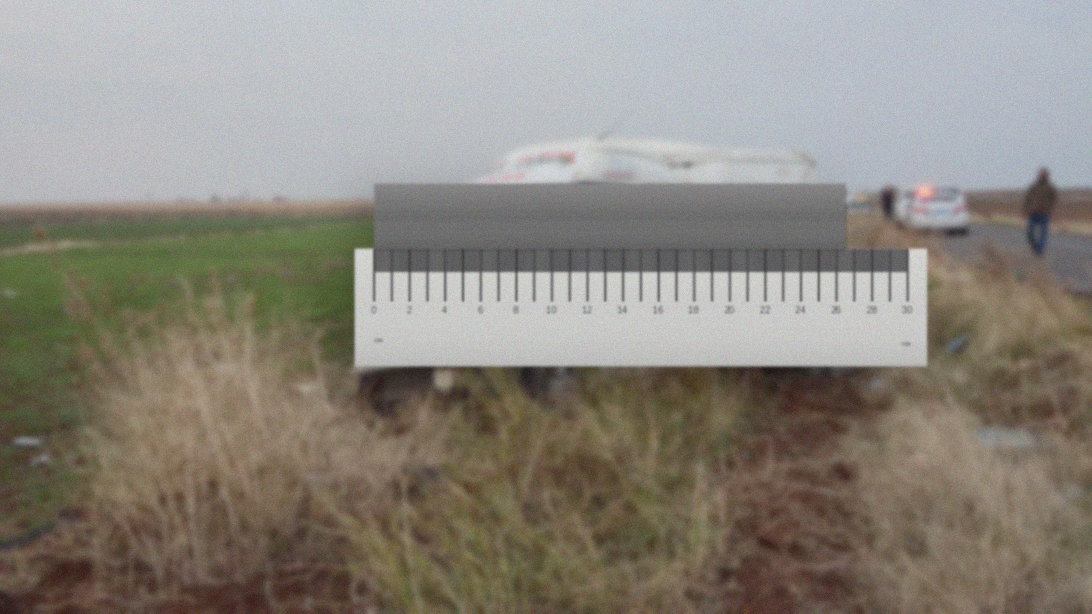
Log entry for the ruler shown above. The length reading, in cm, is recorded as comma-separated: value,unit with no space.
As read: 26.5,cm
